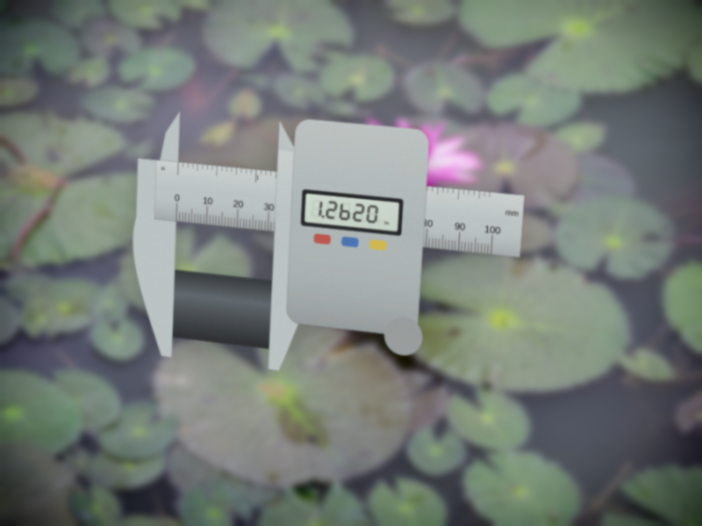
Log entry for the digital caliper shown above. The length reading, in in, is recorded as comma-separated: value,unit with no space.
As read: 1.2620,in
